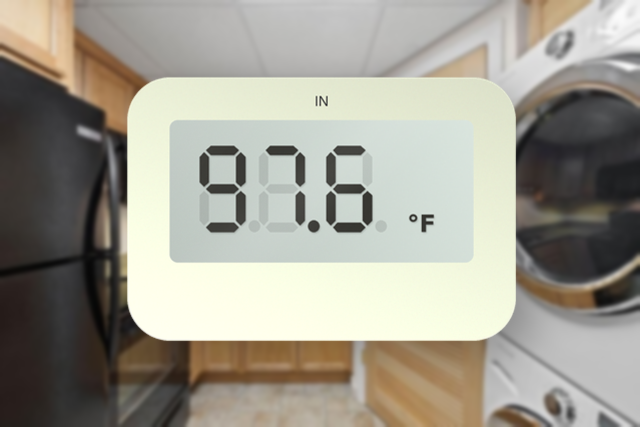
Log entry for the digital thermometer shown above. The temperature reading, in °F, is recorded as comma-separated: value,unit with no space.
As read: 97.6,°F
